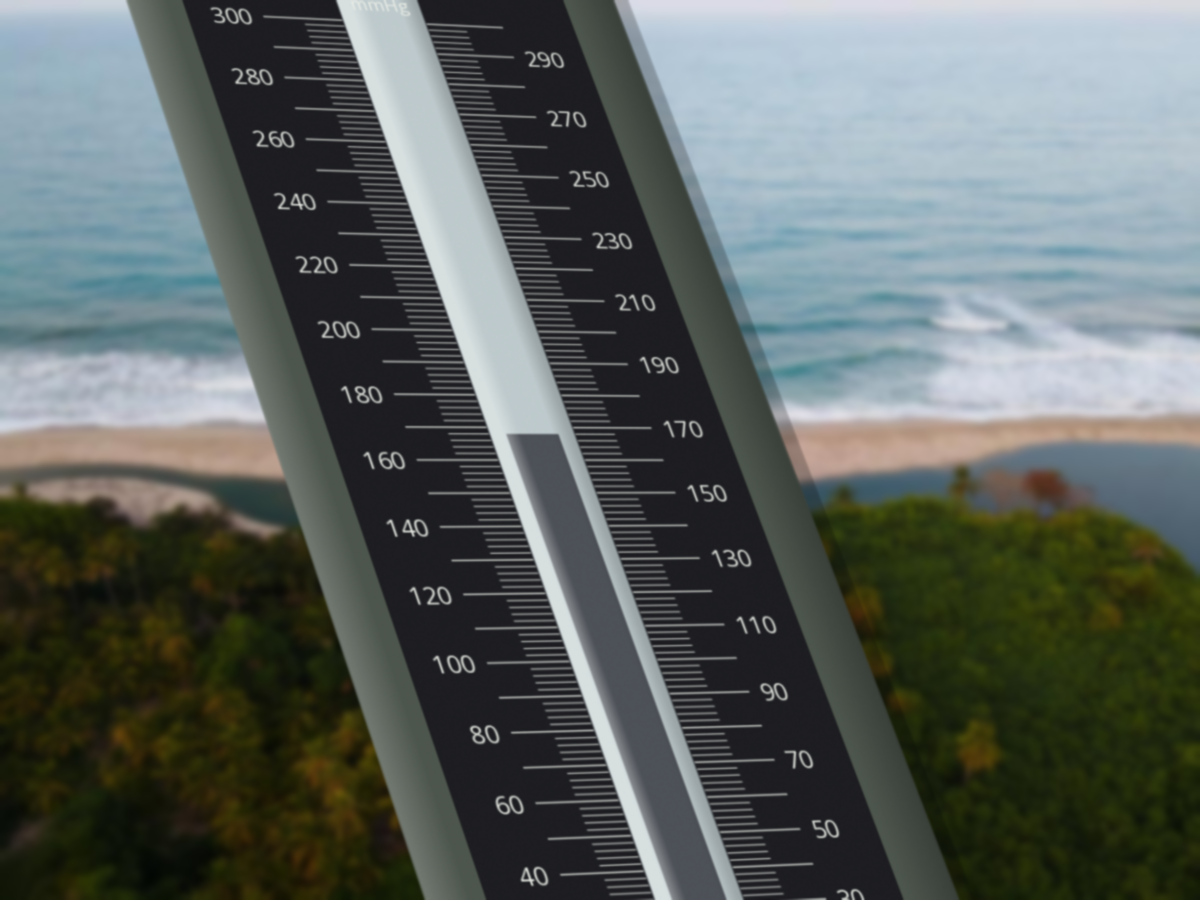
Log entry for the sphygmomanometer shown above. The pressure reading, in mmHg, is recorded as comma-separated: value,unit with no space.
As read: 168,mmHg
